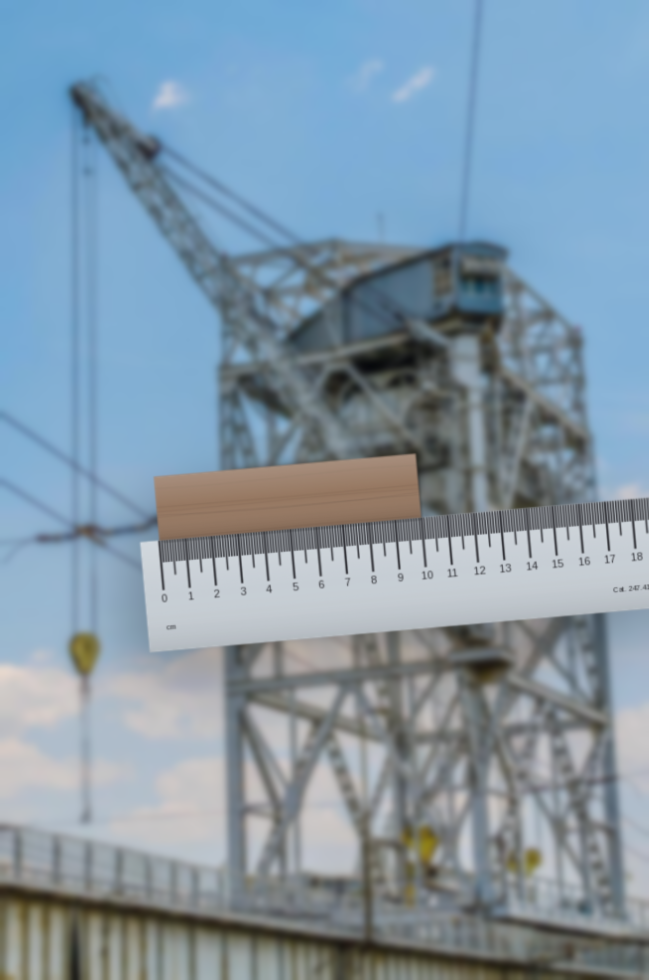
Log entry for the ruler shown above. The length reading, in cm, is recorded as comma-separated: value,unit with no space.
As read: 10,cm
